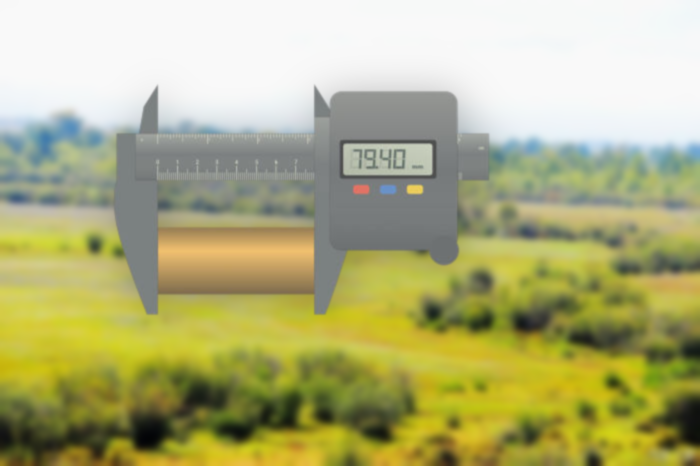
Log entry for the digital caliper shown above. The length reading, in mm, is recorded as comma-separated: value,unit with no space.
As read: 79.40,mm
